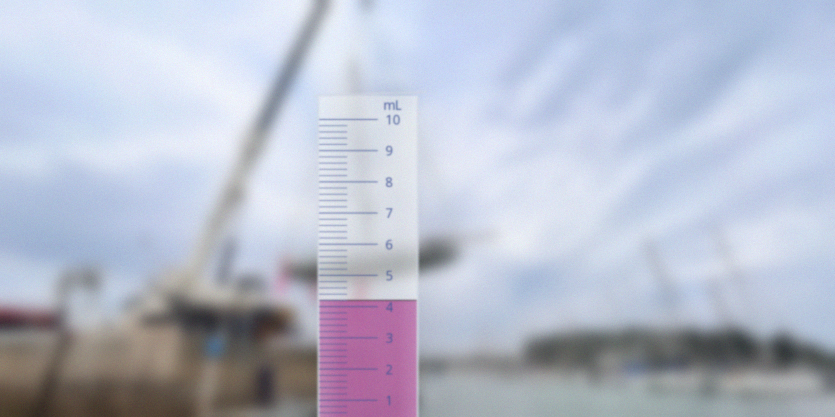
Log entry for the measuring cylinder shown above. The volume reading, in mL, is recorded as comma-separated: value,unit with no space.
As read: 4.2,mL
